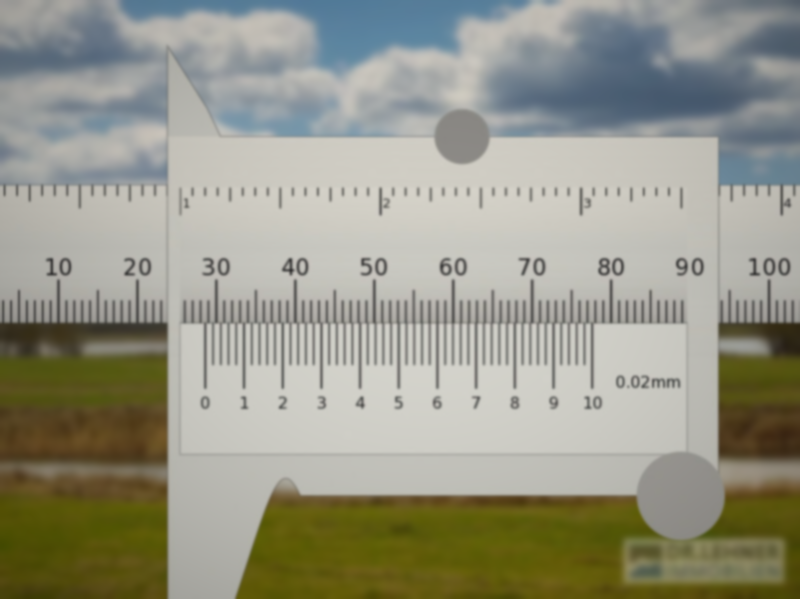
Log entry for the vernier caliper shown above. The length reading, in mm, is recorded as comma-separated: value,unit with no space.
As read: 28.6,mm
